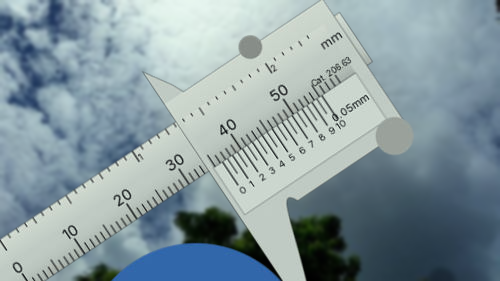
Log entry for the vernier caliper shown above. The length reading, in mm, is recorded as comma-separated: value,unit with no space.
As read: 36.4,mm
